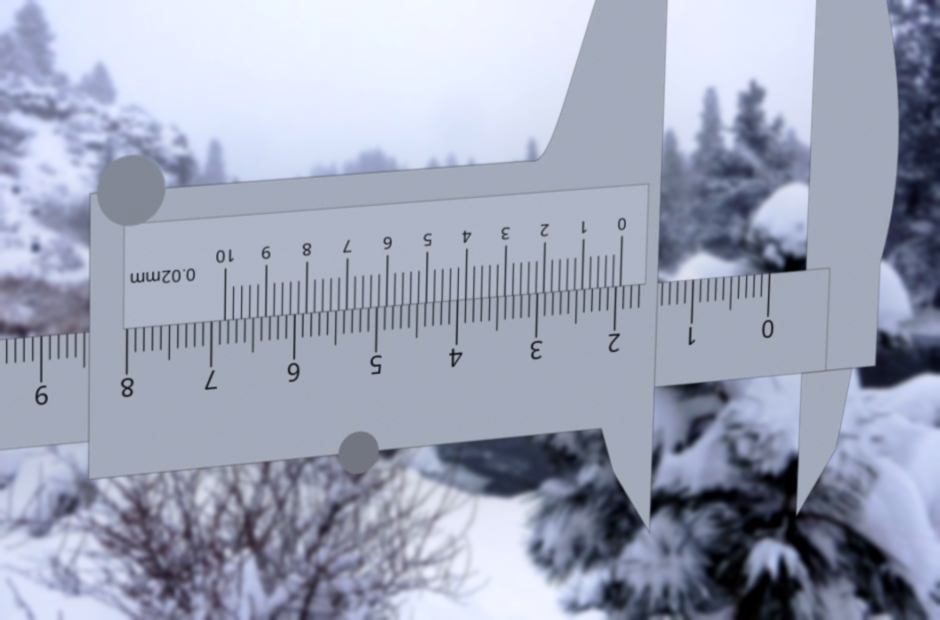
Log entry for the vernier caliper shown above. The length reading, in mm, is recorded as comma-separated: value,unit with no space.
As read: 19.4,mm
